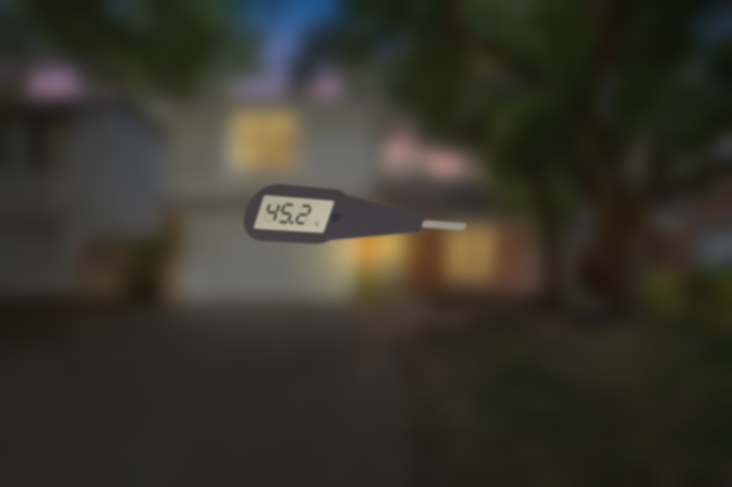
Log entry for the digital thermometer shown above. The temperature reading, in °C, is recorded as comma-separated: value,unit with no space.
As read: 45.2,°C
